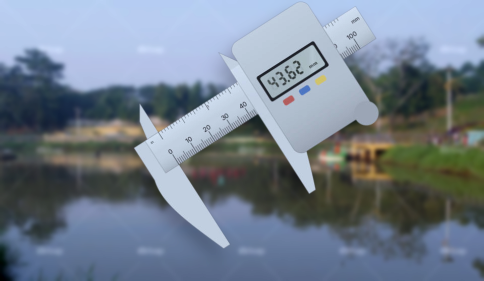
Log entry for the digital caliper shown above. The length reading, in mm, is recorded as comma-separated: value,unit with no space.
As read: 43.62,mm
